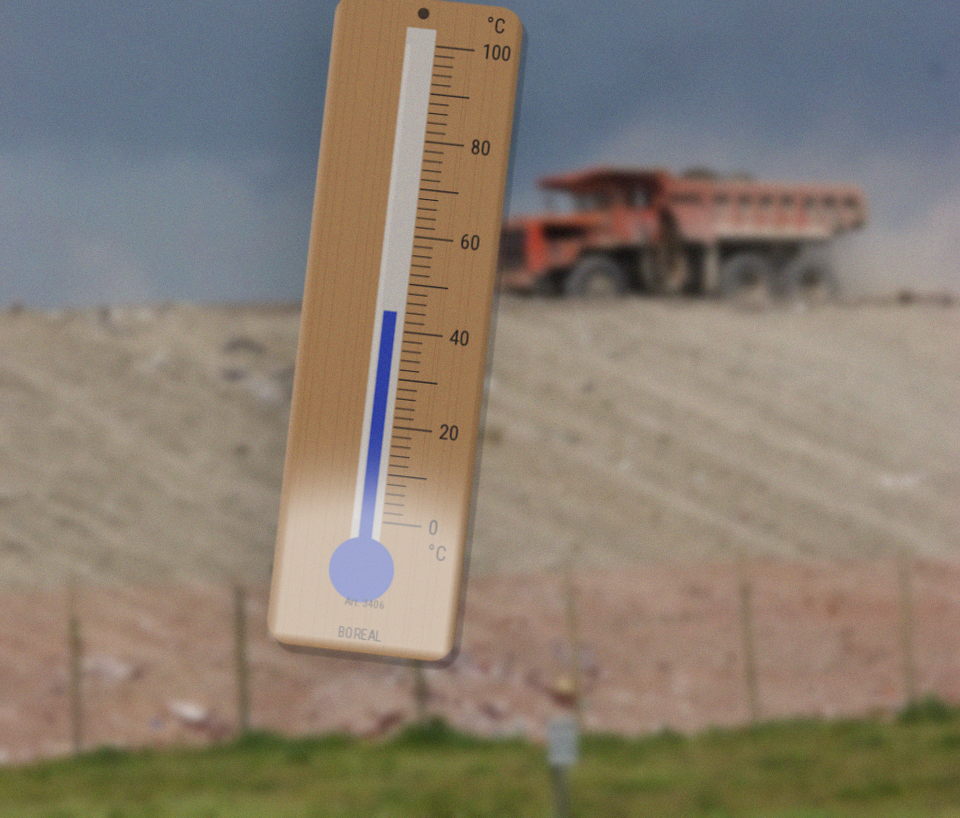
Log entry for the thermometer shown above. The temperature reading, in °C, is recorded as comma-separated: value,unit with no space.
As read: 44,°C
